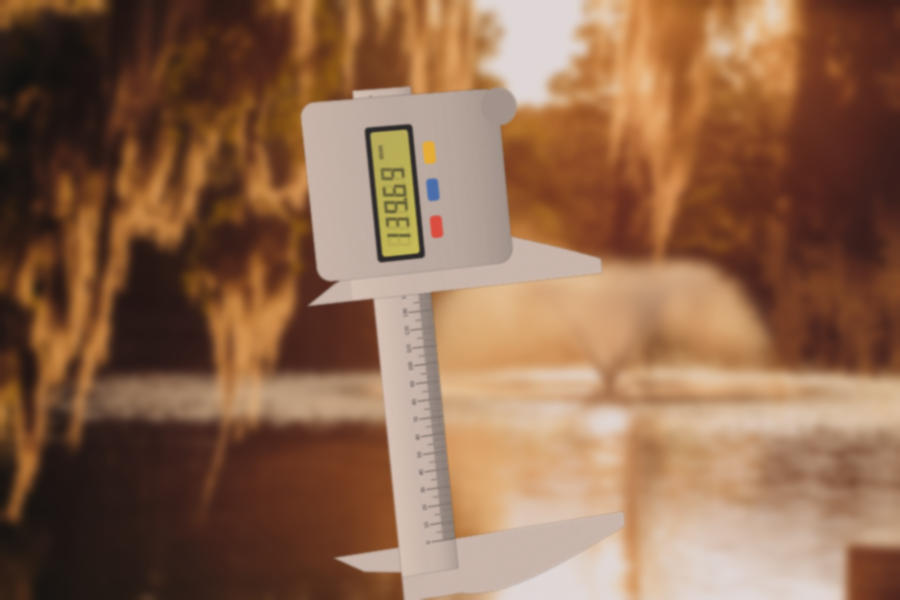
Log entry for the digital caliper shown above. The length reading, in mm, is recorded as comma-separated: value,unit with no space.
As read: 139.69,mm
